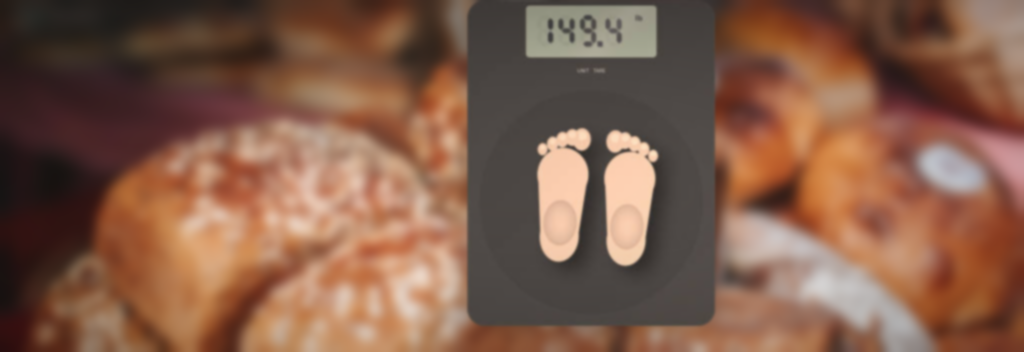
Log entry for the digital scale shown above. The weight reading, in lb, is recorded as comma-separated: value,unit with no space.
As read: 149.4,lb
